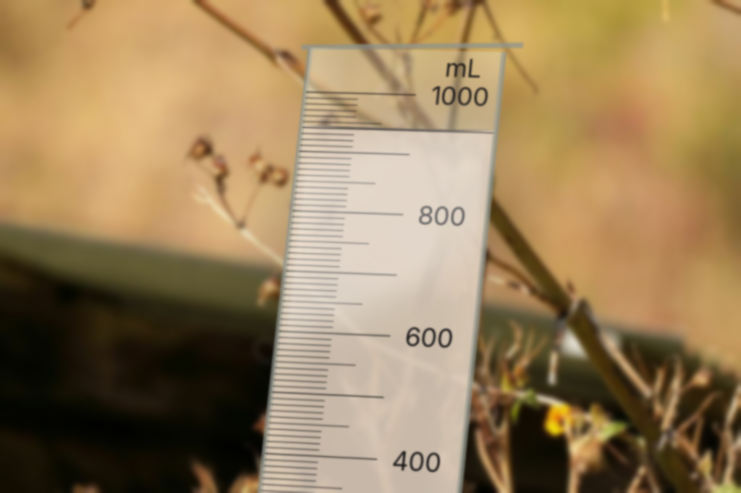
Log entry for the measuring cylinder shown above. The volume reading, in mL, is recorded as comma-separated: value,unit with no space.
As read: 940,mL
